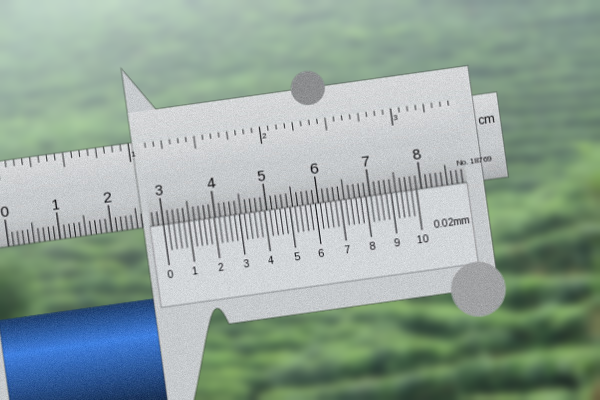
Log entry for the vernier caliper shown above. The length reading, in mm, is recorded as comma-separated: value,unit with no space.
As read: 30.0,mm
